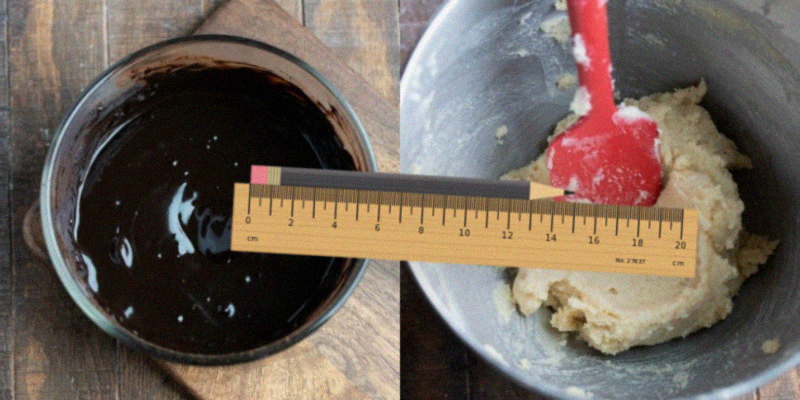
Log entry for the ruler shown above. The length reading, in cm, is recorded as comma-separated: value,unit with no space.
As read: 15,cm
